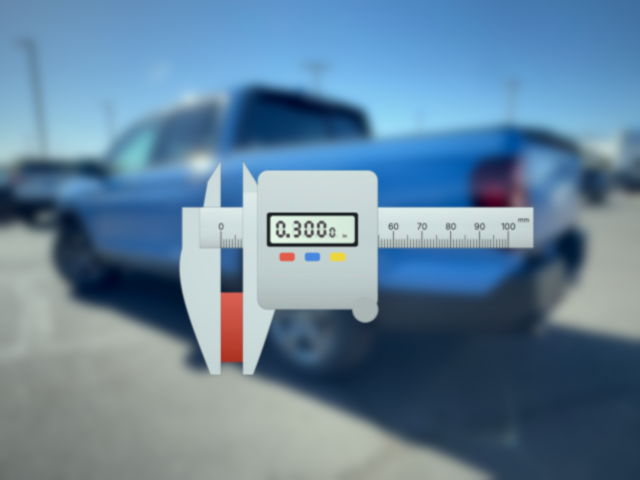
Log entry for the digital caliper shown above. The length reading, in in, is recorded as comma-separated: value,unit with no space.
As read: 0.3000,in
